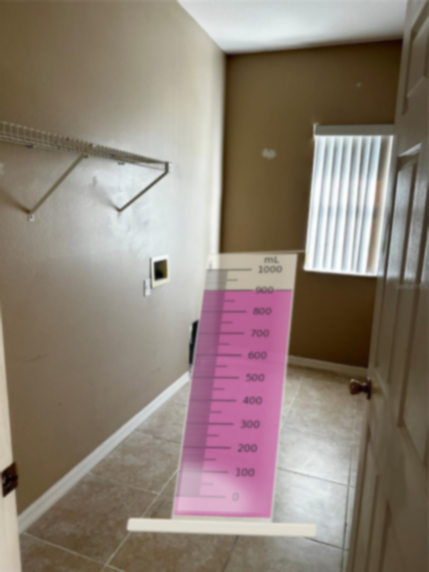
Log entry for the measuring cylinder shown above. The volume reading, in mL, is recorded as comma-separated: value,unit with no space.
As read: 900,mL
